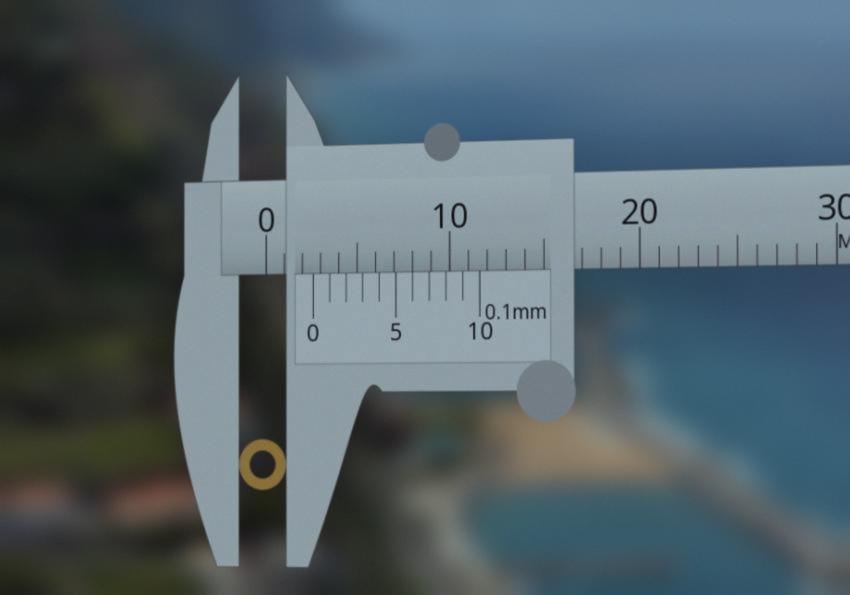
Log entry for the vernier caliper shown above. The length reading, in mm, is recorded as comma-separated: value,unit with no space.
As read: 2.6,mm
